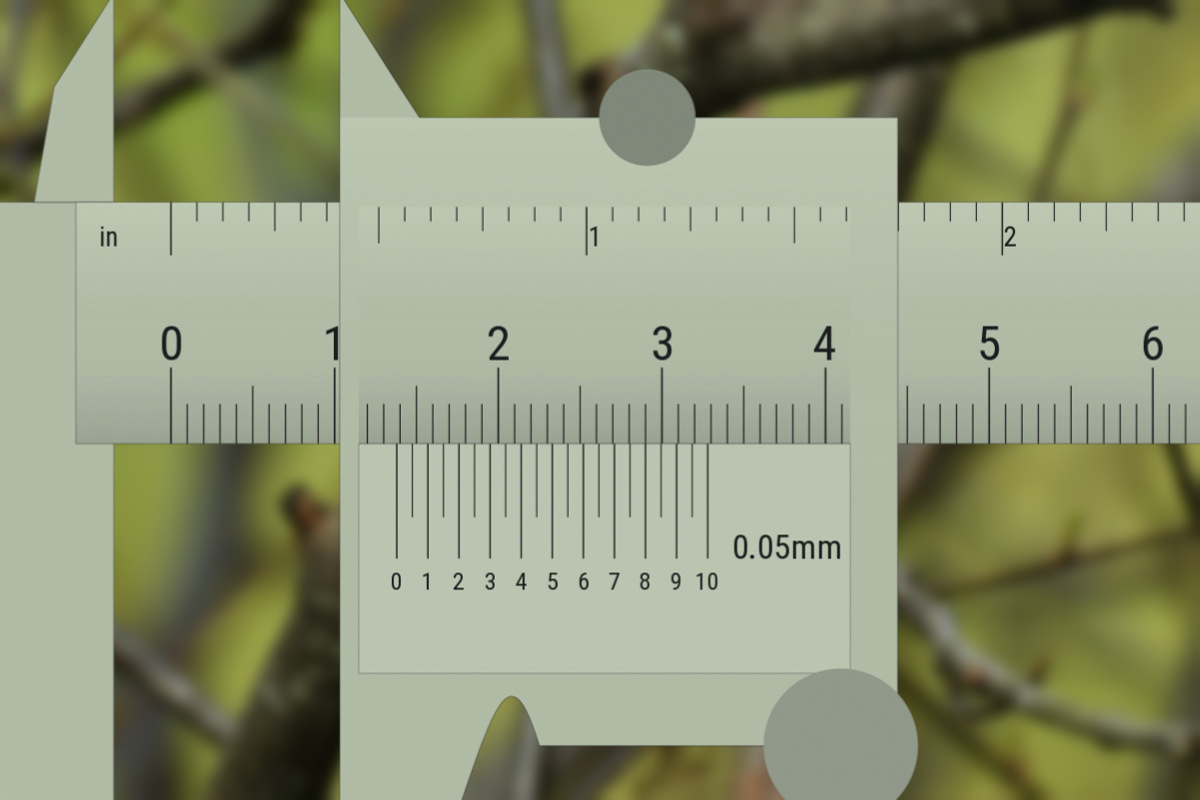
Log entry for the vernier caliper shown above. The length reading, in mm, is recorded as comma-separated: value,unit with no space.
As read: 13.8,mm
